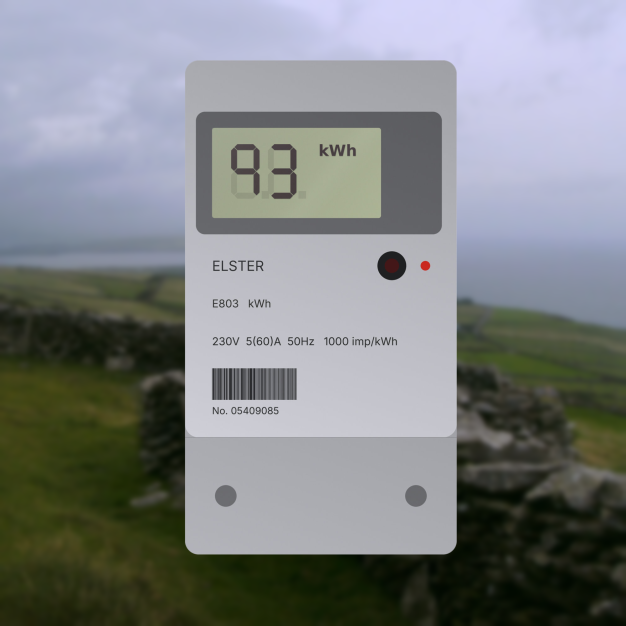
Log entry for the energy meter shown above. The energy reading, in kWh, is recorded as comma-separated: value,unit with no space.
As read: 93,kWh
